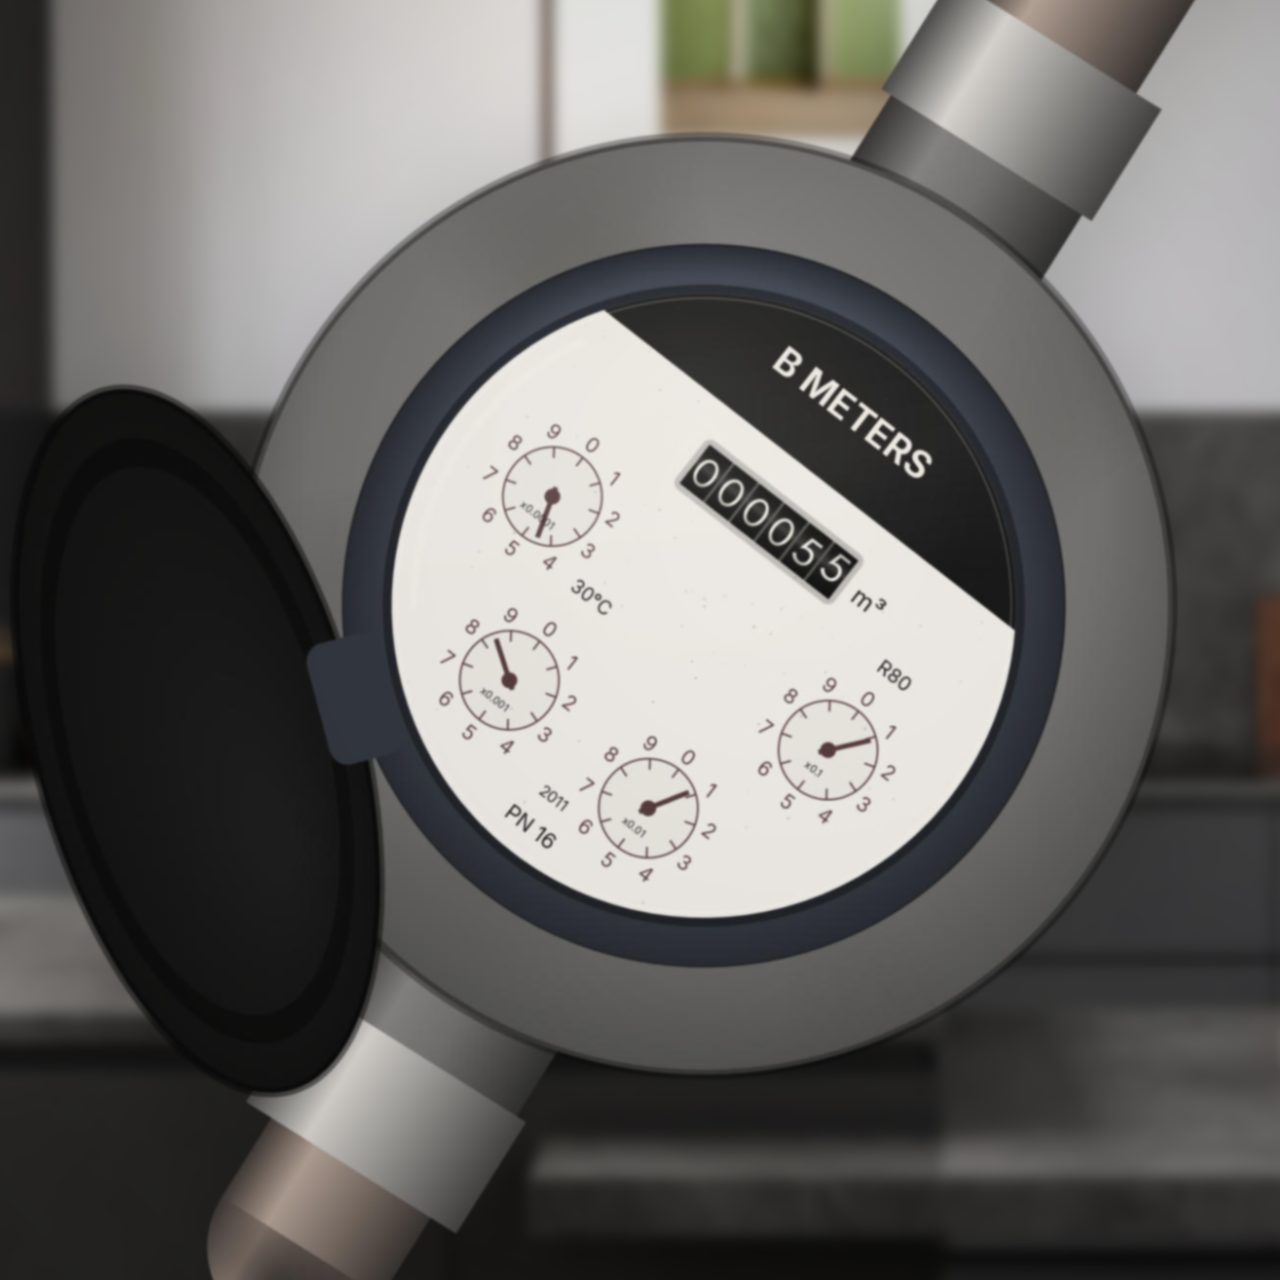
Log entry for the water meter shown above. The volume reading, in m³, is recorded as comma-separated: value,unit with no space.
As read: 55.1084,m³
